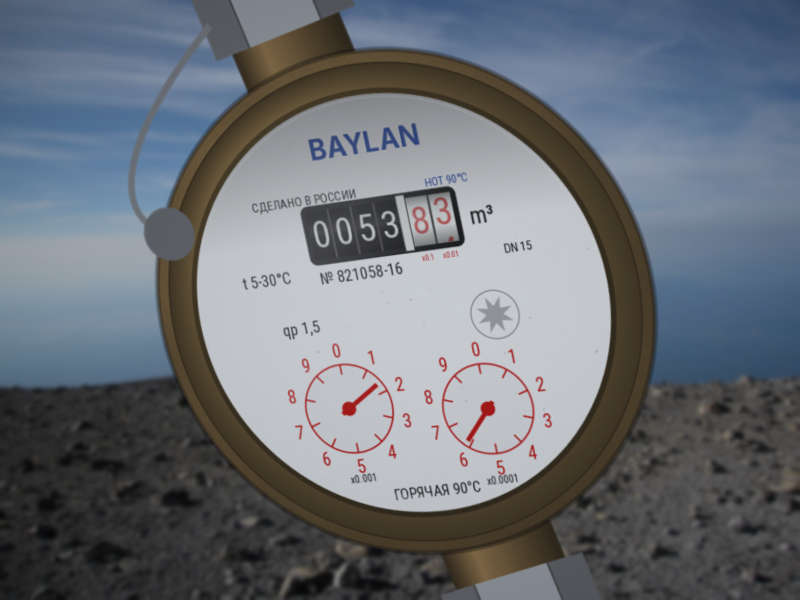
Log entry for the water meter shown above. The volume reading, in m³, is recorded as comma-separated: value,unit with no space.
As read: 53.8316,m³
